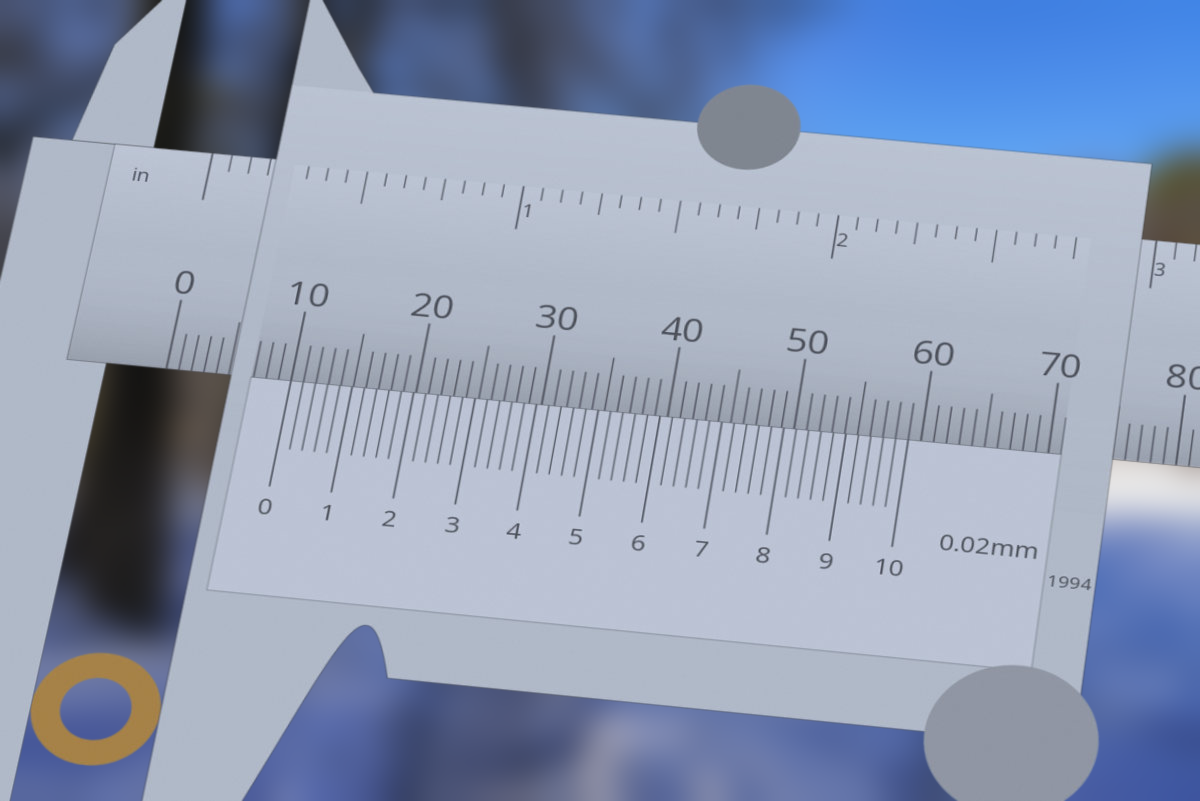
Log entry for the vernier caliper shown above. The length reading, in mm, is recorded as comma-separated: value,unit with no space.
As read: 10.0,mm
